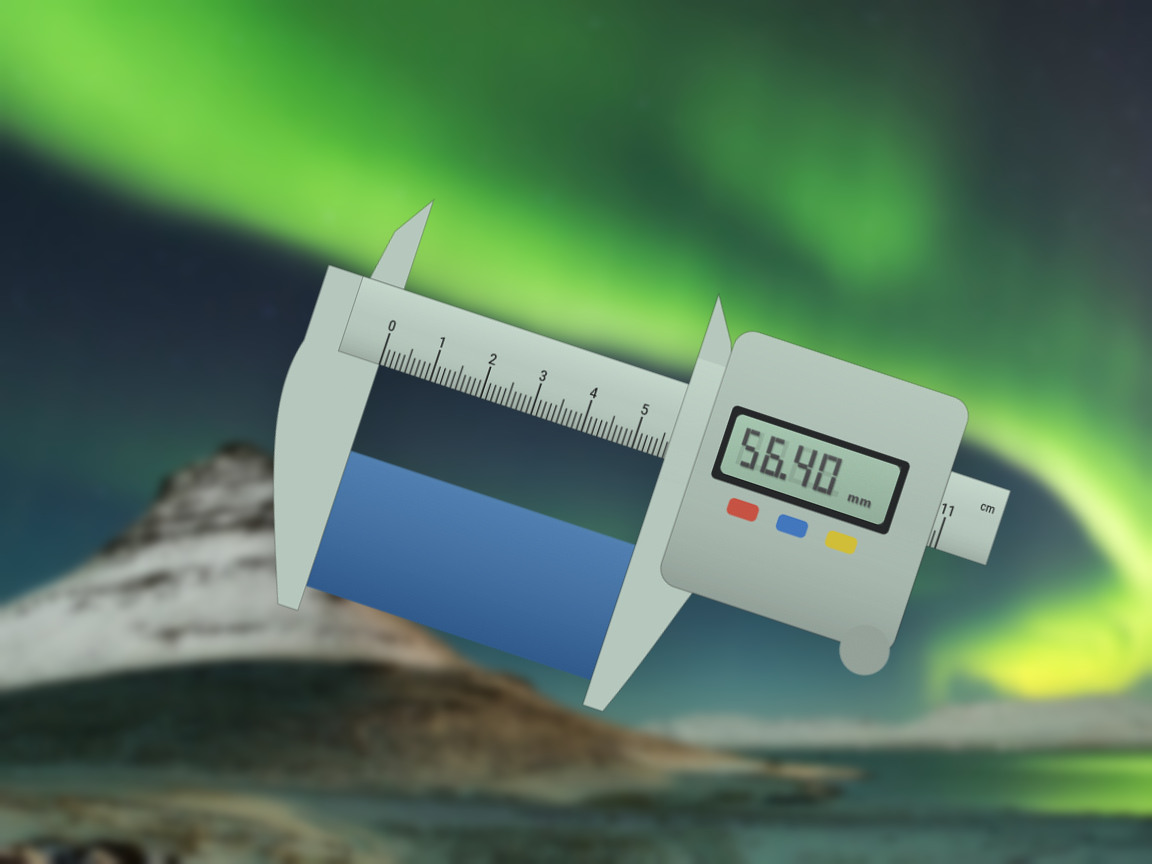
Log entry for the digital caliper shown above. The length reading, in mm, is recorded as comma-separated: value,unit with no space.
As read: 56.40,mm
